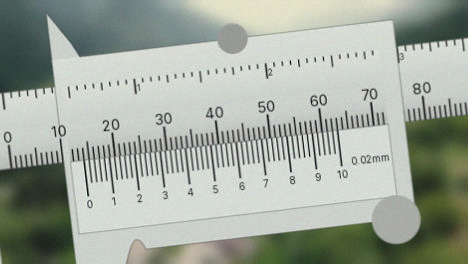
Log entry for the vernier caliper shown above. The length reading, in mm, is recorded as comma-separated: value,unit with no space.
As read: 14.0,mm
